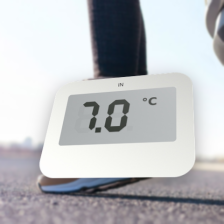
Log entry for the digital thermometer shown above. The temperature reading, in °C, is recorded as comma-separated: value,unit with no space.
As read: 7.0,°C
